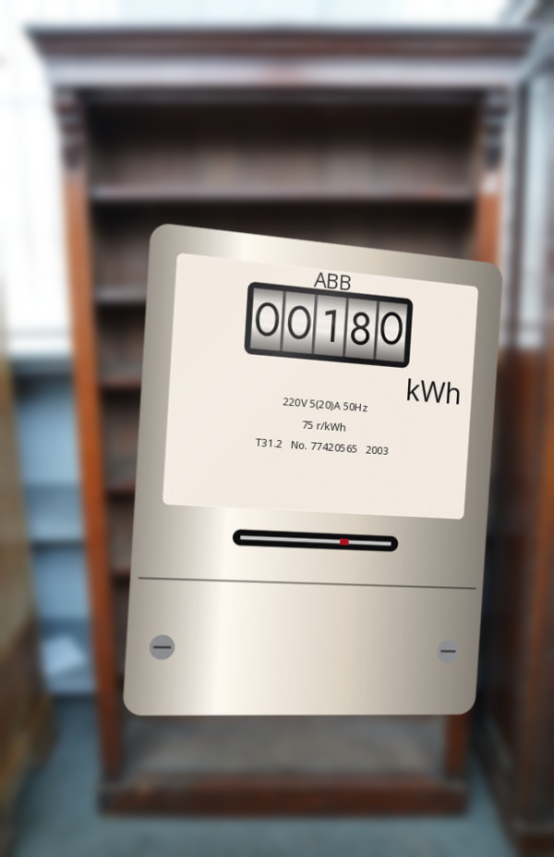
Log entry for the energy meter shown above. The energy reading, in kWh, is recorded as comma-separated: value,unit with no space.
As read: 180,kWh
